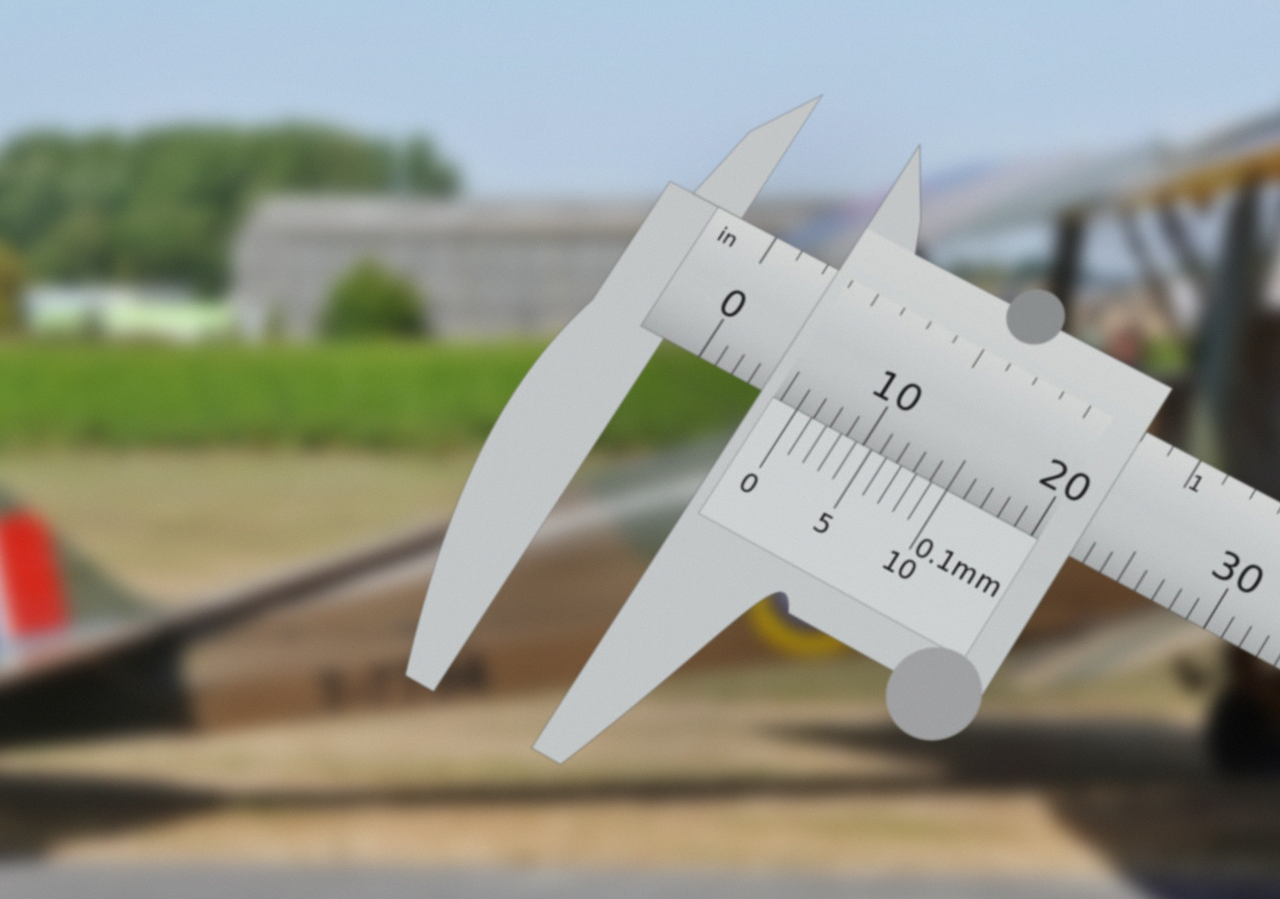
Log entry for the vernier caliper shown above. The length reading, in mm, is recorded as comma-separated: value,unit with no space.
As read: 6.0,mm
